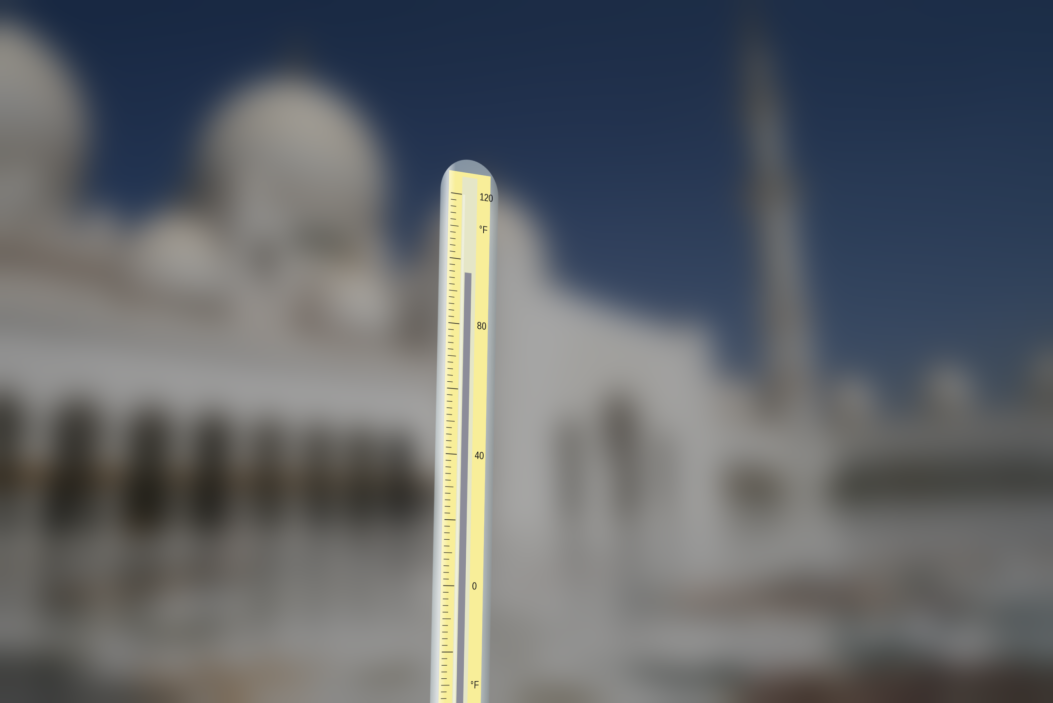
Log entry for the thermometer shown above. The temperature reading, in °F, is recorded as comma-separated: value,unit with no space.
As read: 96,°F
